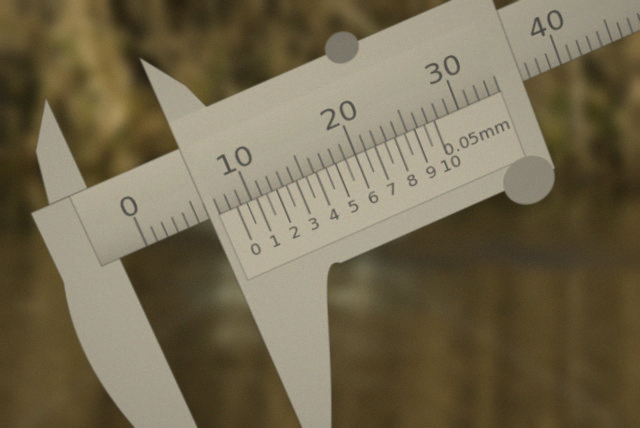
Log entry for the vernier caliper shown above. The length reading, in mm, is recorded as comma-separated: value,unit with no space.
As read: 8.6,mm
